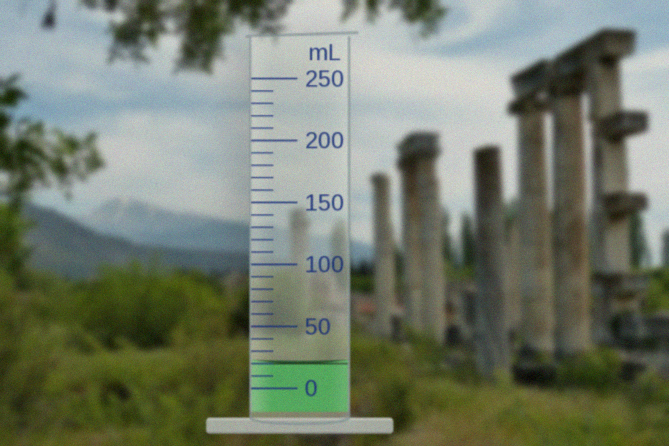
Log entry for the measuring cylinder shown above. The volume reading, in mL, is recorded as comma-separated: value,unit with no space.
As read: 20,mL
